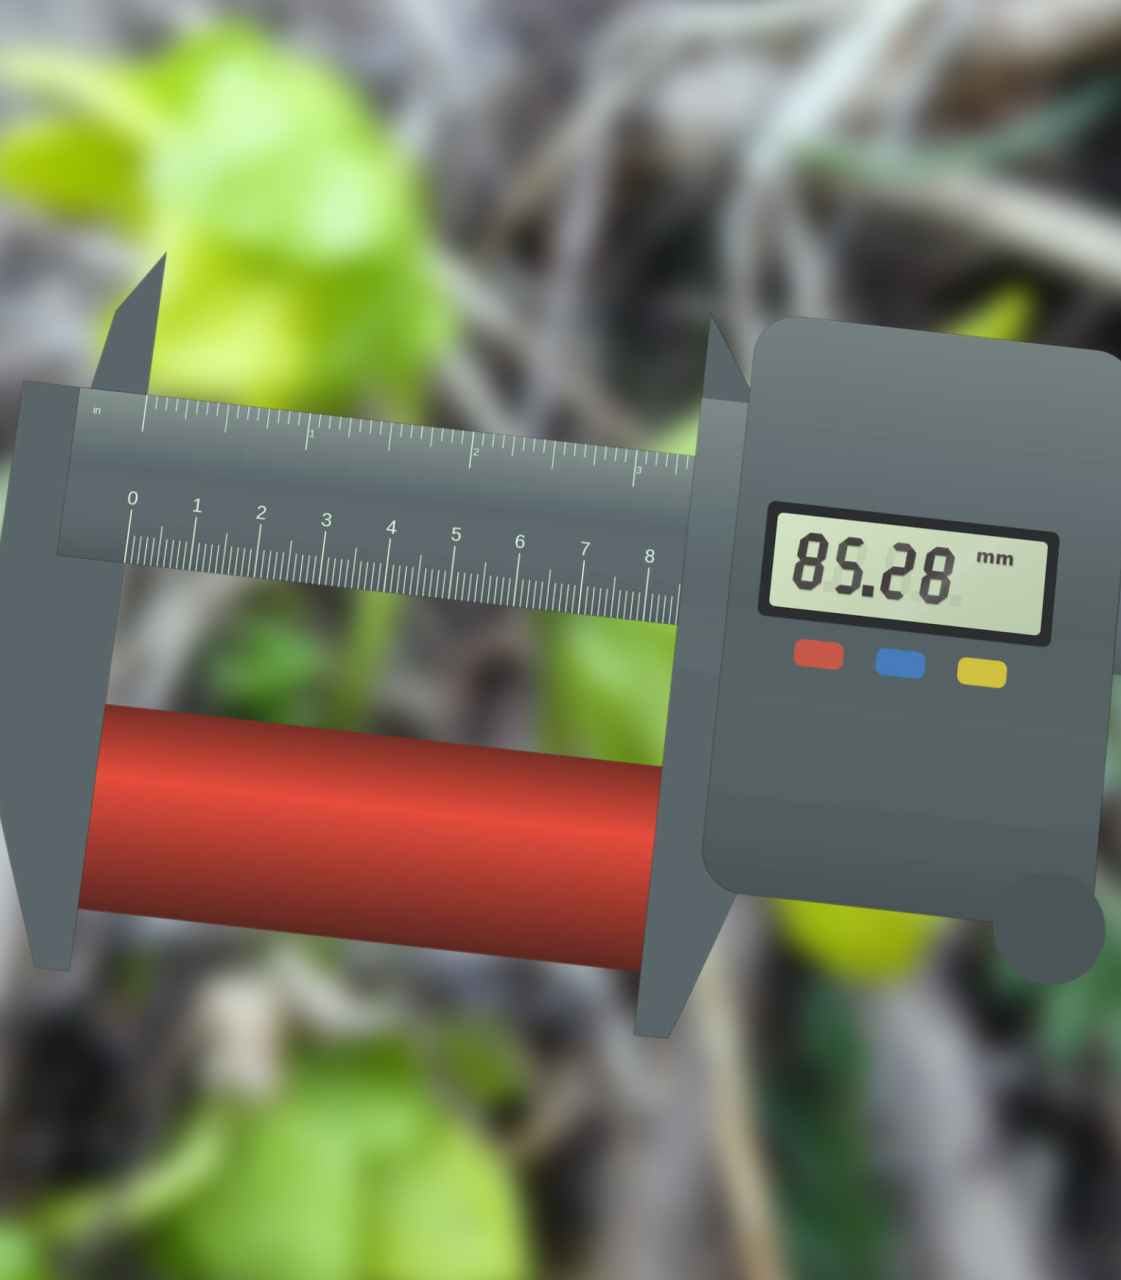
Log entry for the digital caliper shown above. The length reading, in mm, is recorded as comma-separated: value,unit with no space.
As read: 85.28,mm
